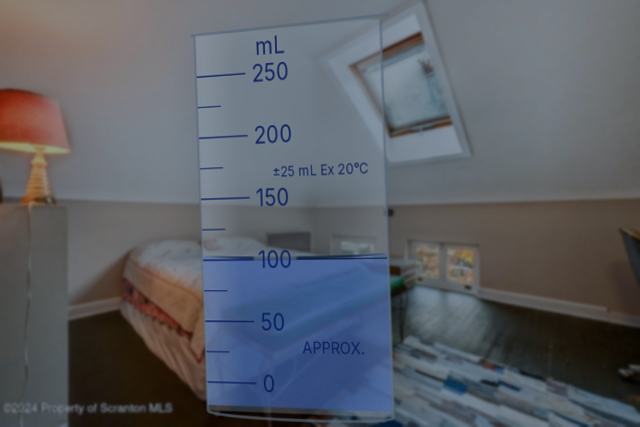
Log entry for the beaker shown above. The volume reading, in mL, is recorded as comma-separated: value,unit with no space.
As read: 100,mL
